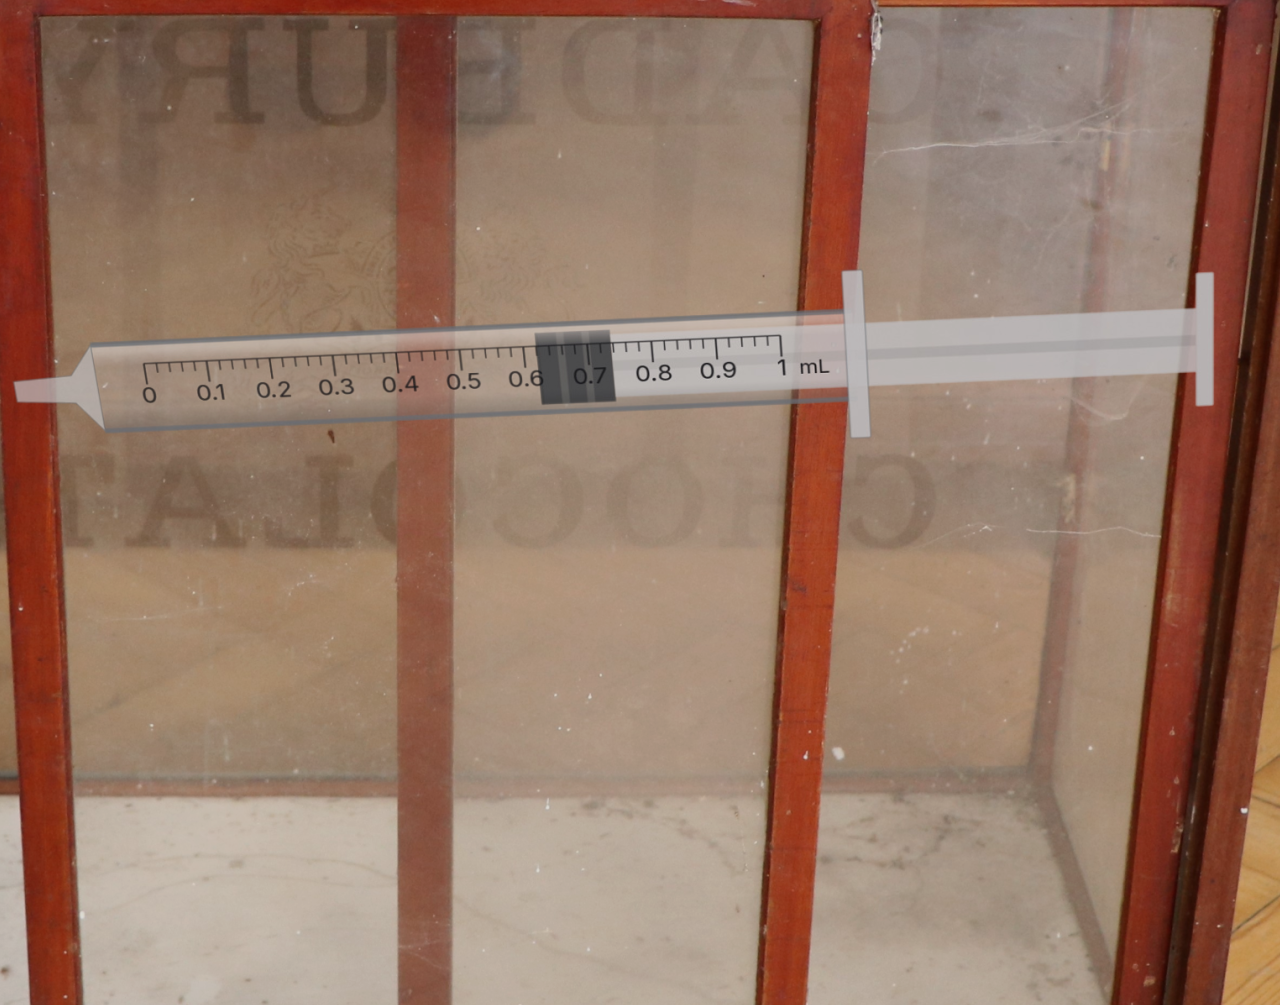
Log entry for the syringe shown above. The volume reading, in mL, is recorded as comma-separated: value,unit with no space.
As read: 0.62,mL
